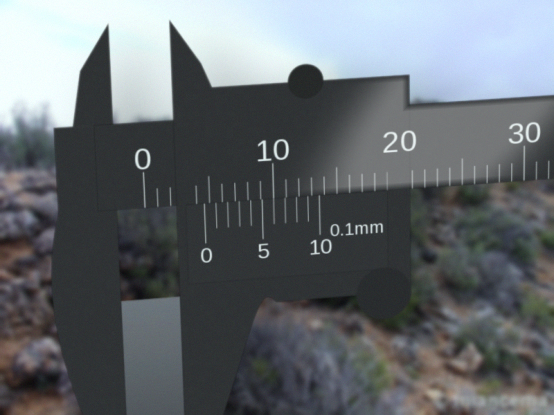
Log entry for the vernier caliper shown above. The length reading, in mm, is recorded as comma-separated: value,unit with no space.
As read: 4.6,mm
